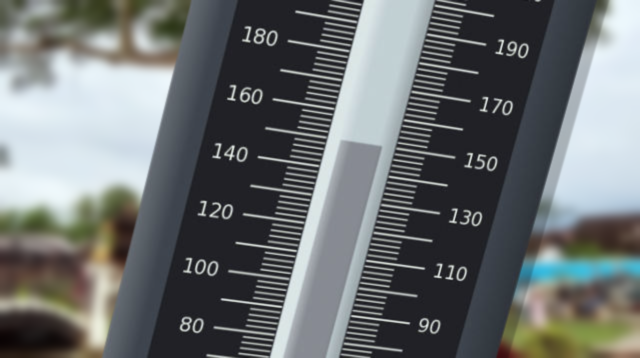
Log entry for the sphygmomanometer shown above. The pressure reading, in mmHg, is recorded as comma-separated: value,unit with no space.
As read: 150,mmHg
